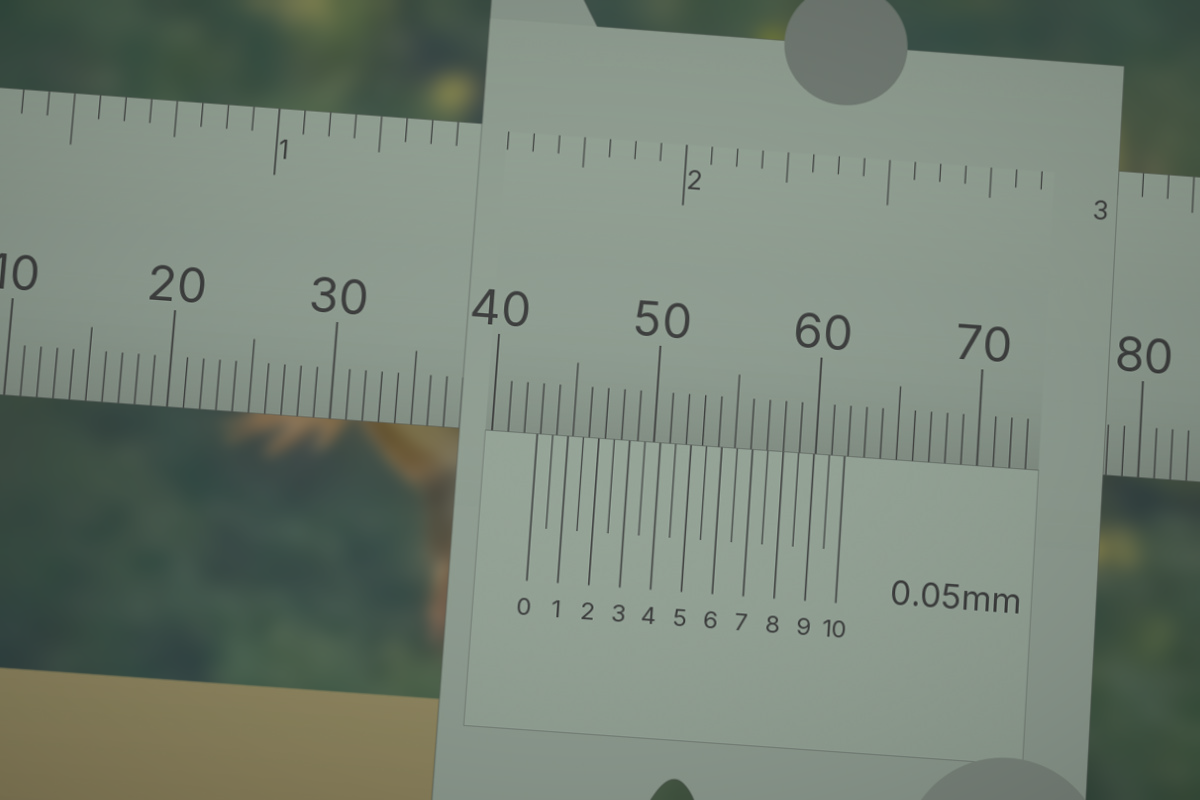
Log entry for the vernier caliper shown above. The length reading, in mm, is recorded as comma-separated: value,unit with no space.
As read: 42.8,mm
